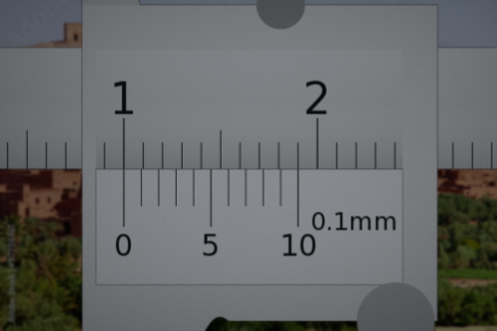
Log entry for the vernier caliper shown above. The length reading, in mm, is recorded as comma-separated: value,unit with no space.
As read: 10.0,mm
